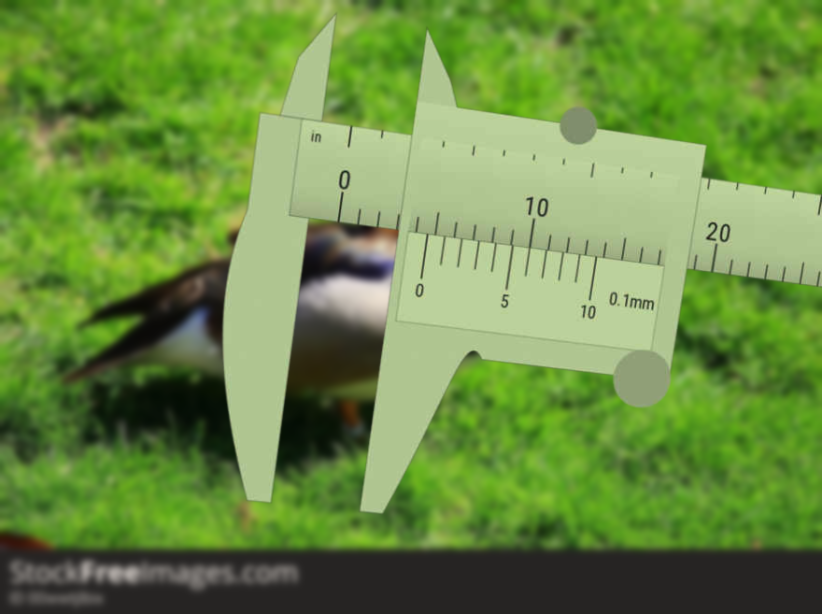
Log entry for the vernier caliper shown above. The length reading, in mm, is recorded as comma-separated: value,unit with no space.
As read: 4.6,mm
